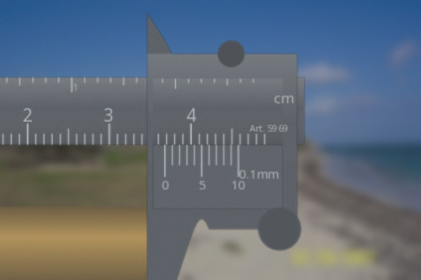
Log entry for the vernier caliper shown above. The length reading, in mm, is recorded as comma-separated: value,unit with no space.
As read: 36.8,mm
